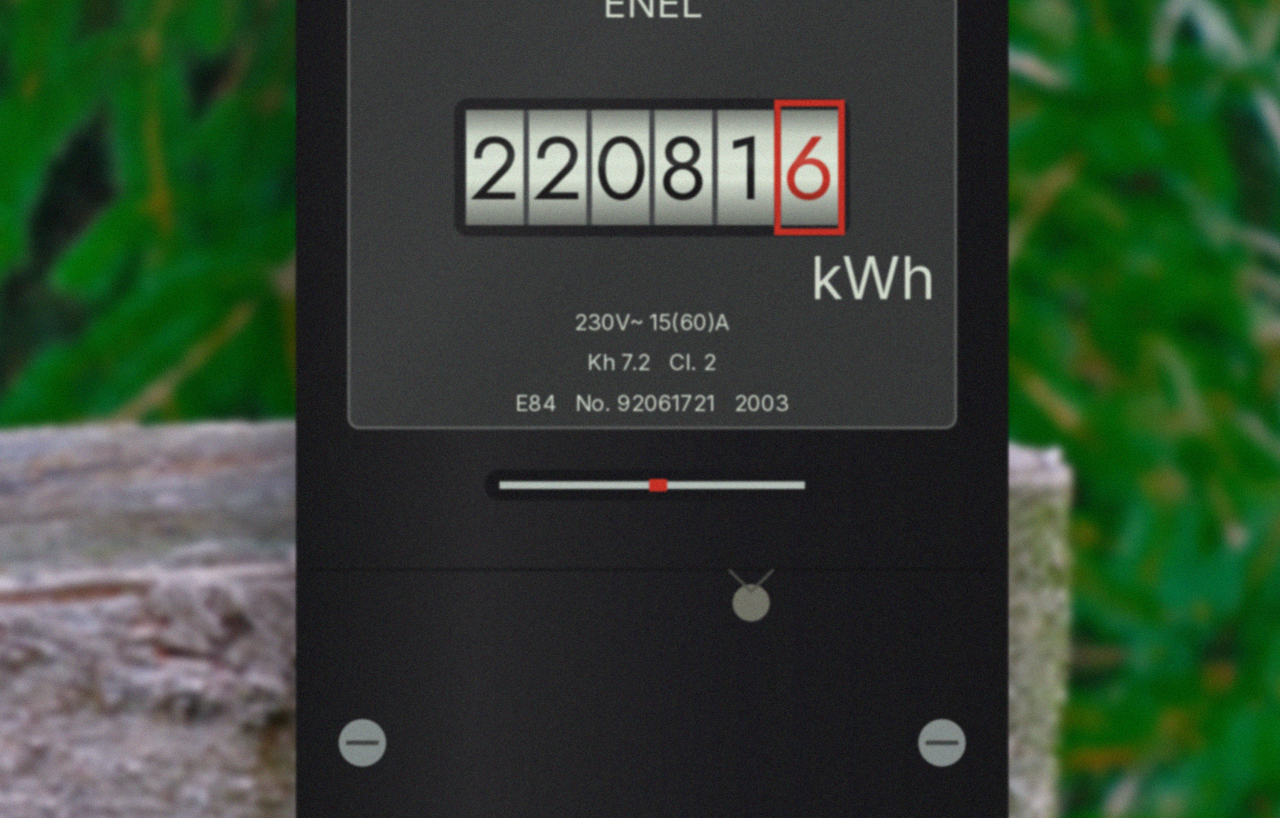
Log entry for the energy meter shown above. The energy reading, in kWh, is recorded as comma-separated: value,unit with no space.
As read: 22081.6,kWh
